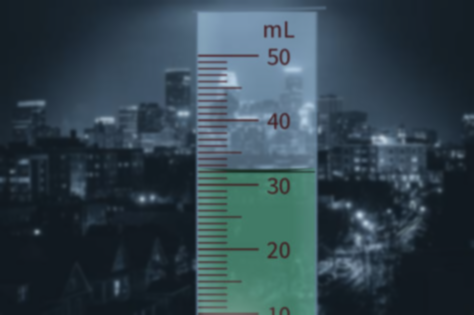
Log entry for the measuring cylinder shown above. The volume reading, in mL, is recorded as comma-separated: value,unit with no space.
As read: 32,mL
